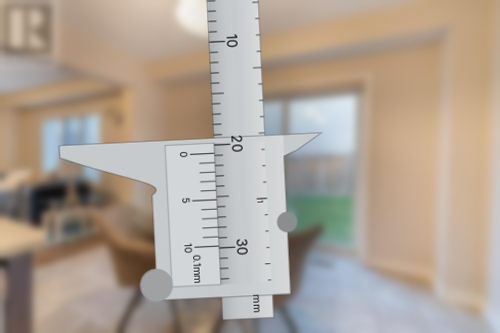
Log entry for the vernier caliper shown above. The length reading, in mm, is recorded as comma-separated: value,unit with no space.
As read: 20.8,mm
